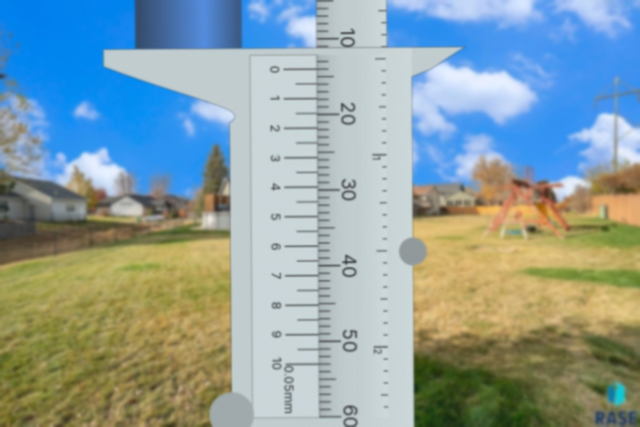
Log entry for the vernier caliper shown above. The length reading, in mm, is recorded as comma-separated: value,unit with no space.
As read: 14.0,mm
